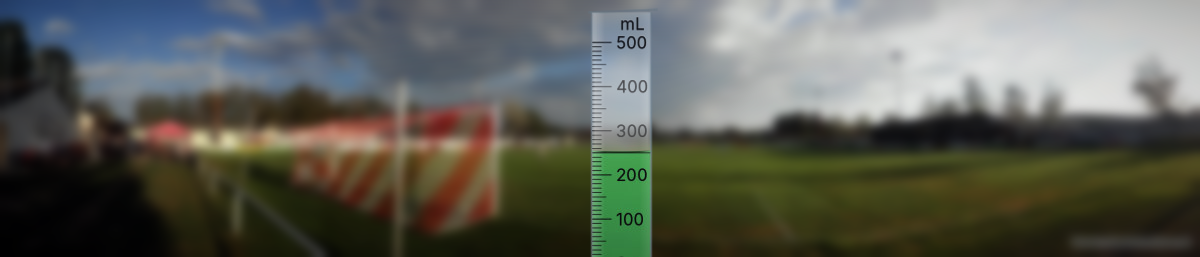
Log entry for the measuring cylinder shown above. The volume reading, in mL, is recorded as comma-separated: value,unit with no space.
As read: 250,mL
